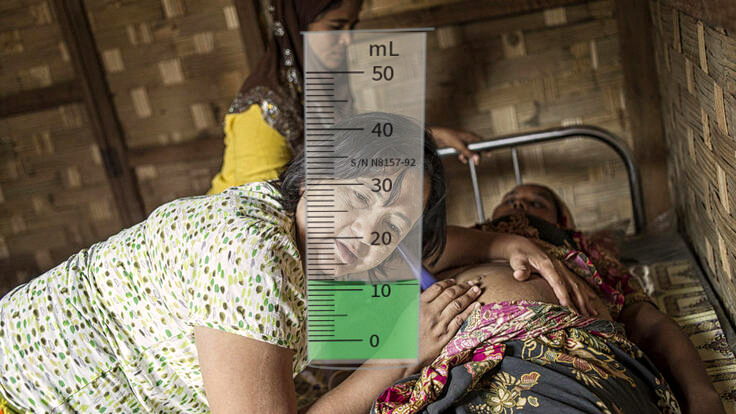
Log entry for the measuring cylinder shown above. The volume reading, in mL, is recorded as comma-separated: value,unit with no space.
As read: 11,mL
